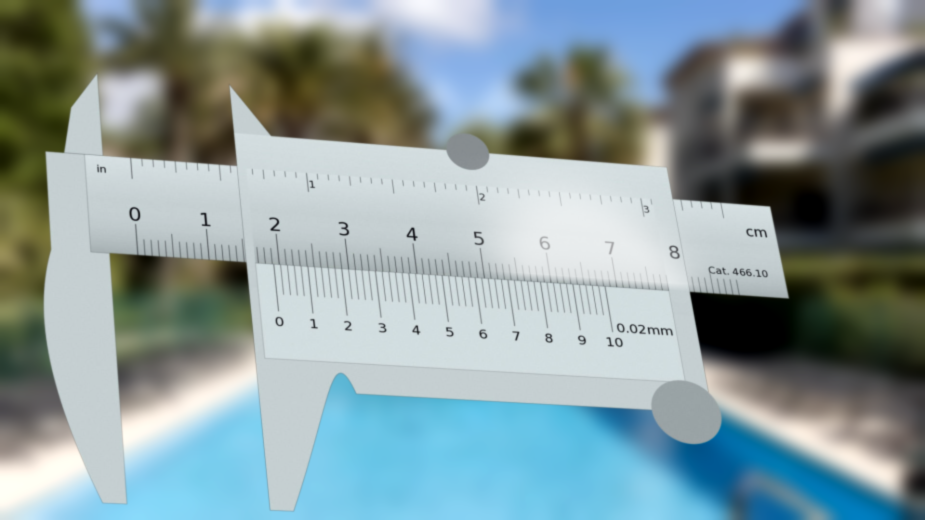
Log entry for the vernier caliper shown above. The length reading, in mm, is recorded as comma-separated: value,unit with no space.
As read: 19.2,mm
